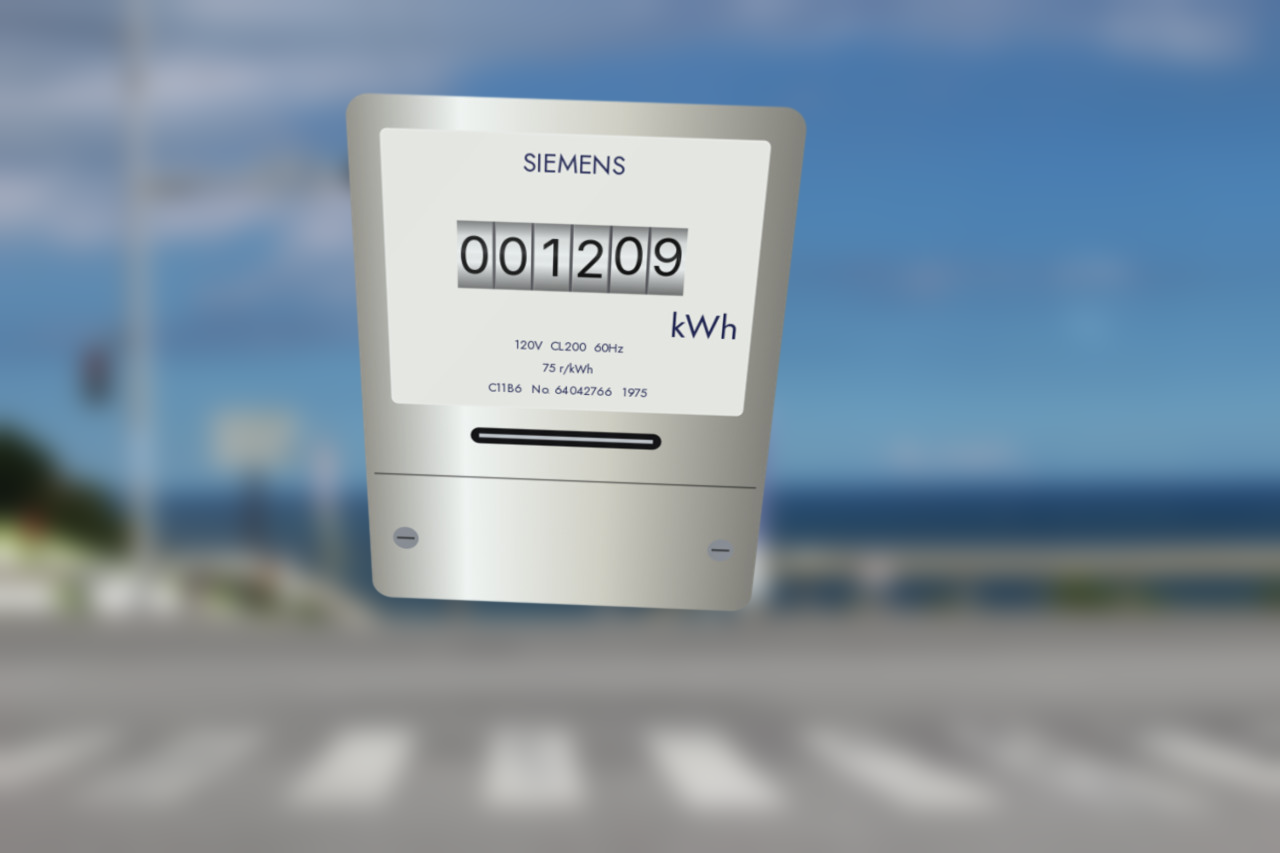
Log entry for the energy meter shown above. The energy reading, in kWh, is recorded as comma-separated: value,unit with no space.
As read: 1209,kWh
